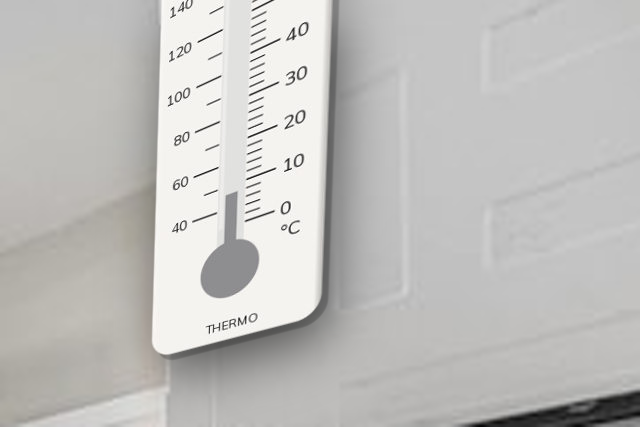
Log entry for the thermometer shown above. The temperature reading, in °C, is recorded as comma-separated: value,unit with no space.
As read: 8,°C
